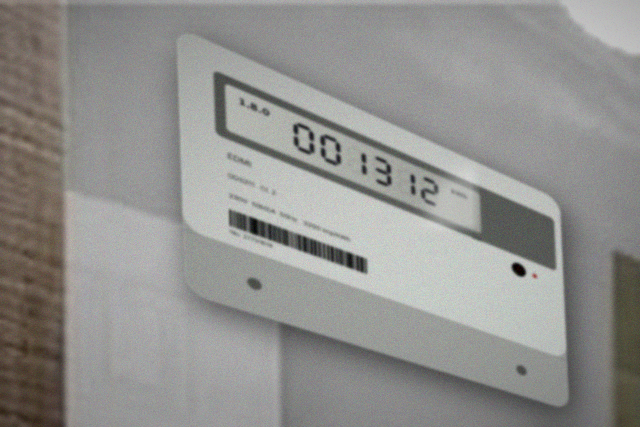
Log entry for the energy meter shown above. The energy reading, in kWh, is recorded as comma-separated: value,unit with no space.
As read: 1312,kWh
